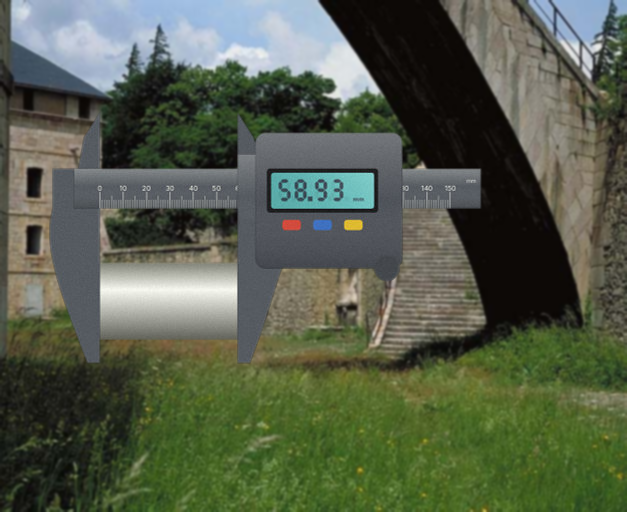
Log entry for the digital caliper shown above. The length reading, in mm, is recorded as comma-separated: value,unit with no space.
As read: 58.93,mm
